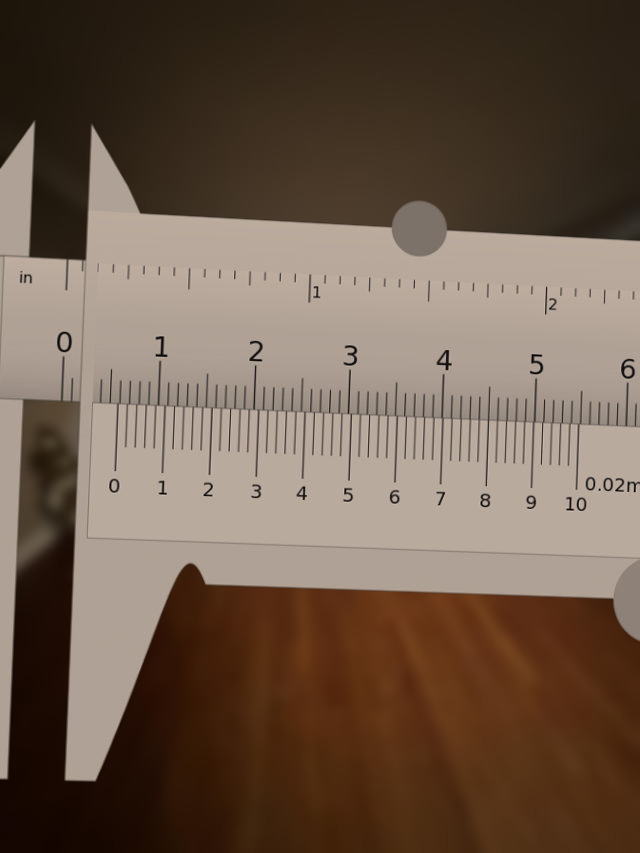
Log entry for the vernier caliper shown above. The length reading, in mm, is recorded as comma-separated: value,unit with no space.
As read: 5.8,mm
